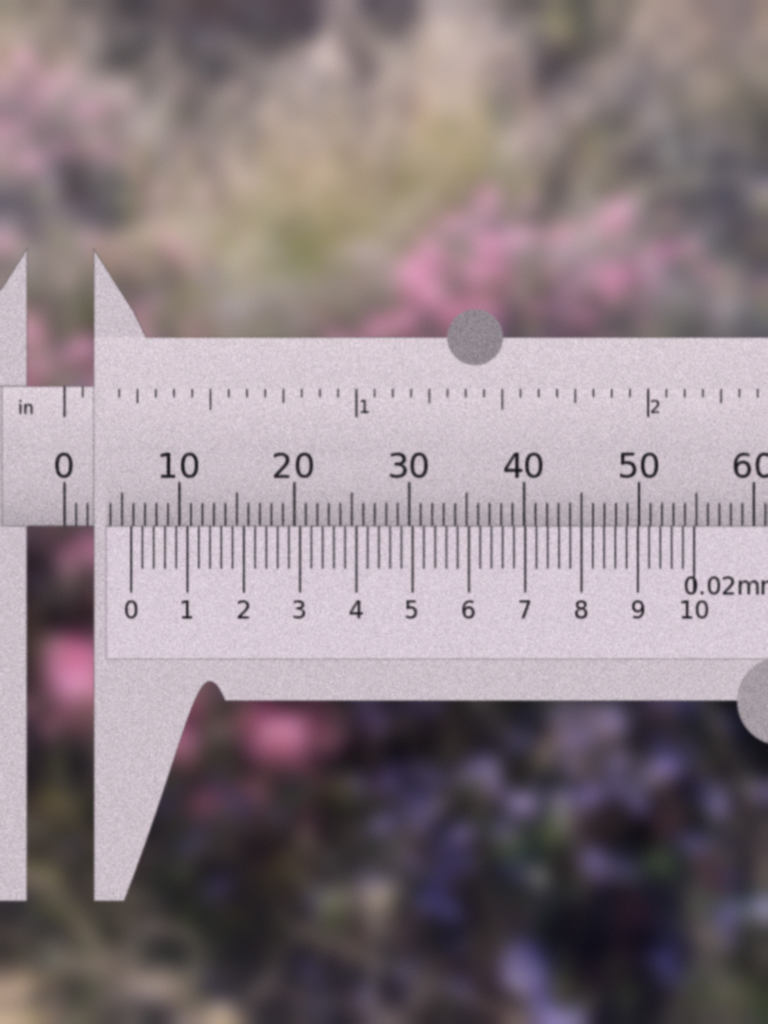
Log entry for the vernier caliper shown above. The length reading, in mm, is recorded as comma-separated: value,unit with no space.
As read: 5.8,mm
